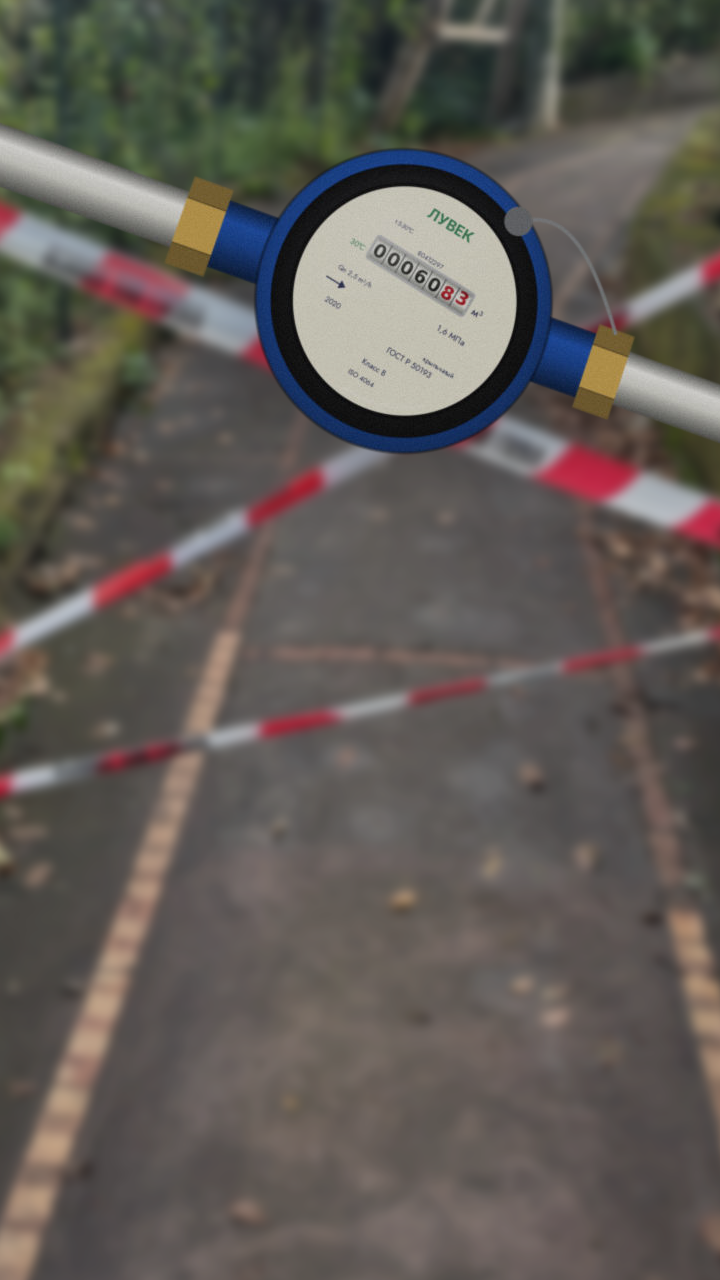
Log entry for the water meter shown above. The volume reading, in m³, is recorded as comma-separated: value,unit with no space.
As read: 60.83,m³
